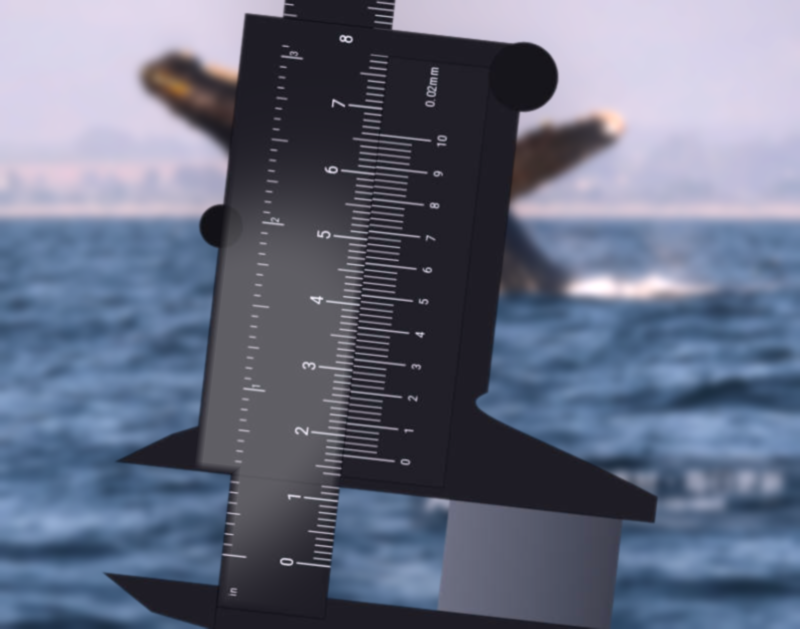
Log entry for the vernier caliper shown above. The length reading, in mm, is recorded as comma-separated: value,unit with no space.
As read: 17.0,mm
